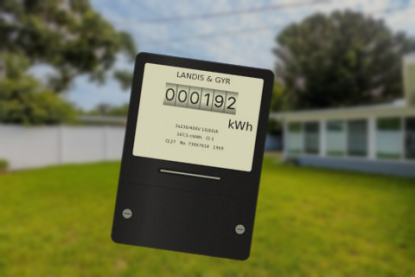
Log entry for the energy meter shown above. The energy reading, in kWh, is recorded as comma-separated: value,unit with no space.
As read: 192,kWh
